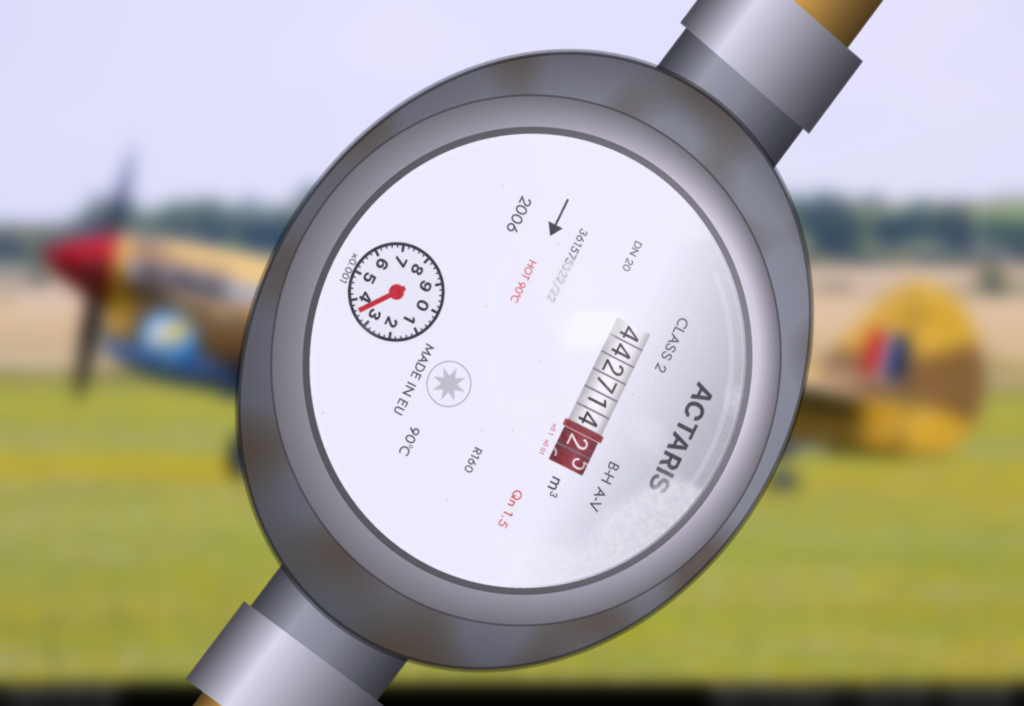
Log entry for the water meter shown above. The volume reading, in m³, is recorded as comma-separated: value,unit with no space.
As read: 442714.253,m³
